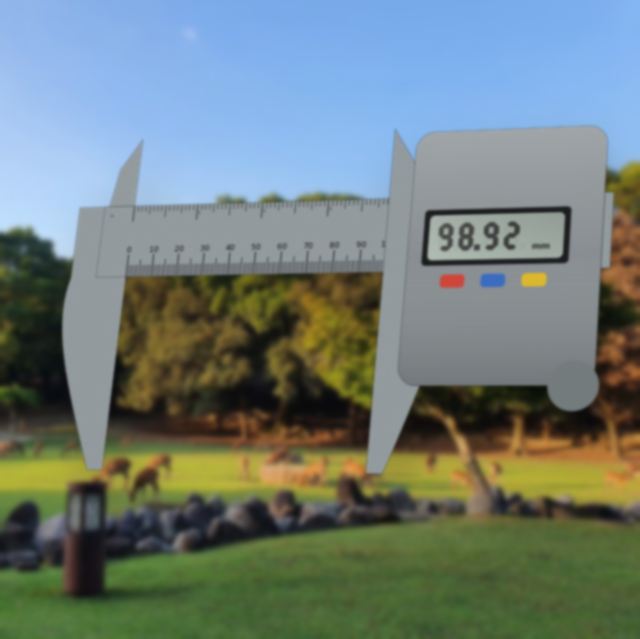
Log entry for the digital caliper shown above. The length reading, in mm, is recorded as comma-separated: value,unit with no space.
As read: 98.92,mm
